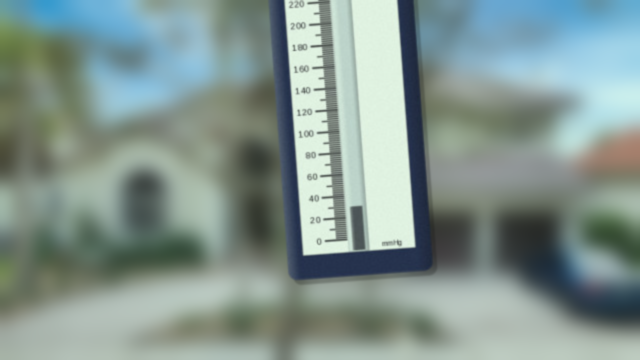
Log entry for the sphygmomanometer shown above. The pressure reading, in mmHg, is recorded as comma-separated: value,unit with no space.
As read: 30,mmHg
